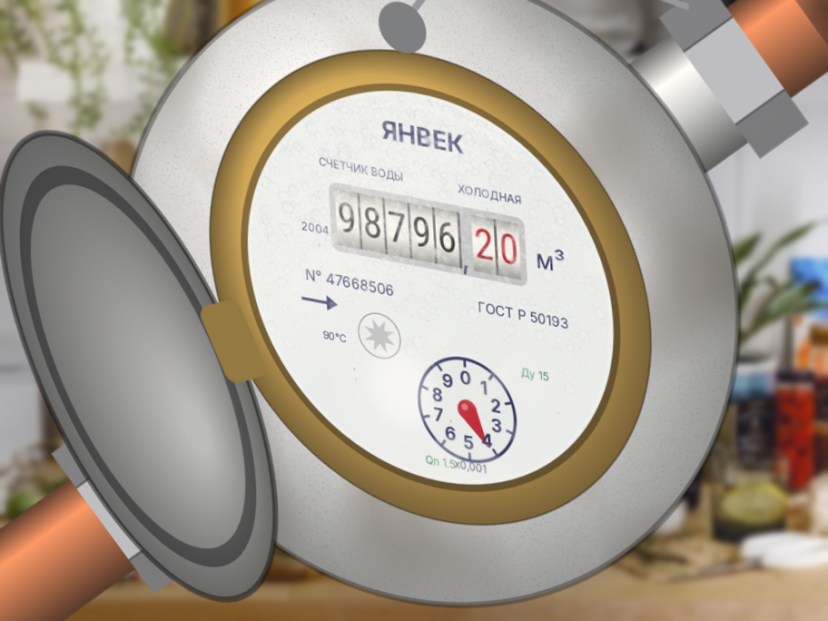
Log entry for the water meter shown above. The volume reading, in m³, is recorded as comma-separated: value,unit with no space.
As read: 98796.204,m³
